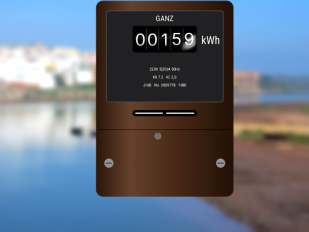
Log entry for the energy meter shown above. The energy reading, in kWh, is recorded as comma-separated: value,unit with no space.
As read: 159,kWh
